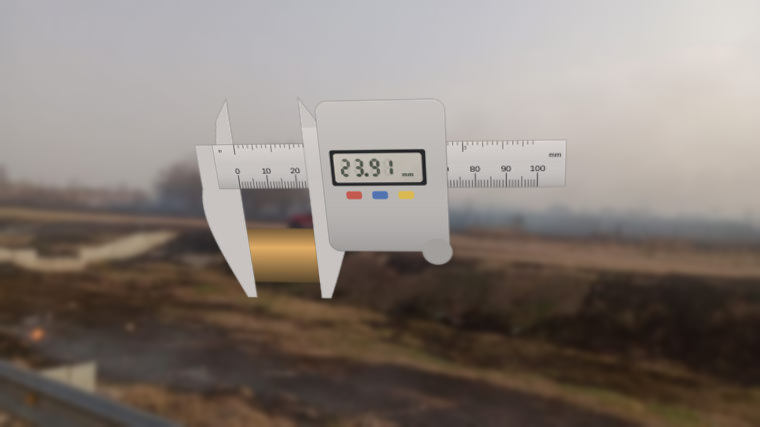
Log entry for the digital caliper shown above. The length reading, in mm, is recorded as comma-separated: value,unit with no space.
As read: 23.91,mm
